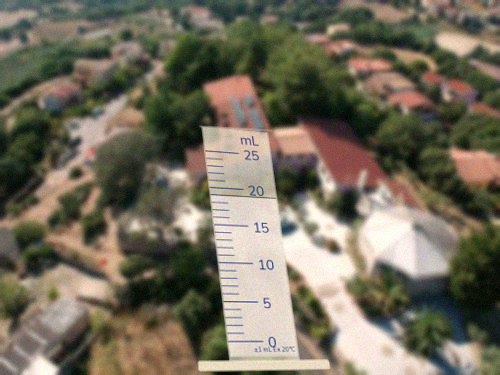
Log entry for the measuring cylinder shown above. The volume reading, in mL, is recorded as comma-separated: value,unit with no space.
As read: 19,mL
